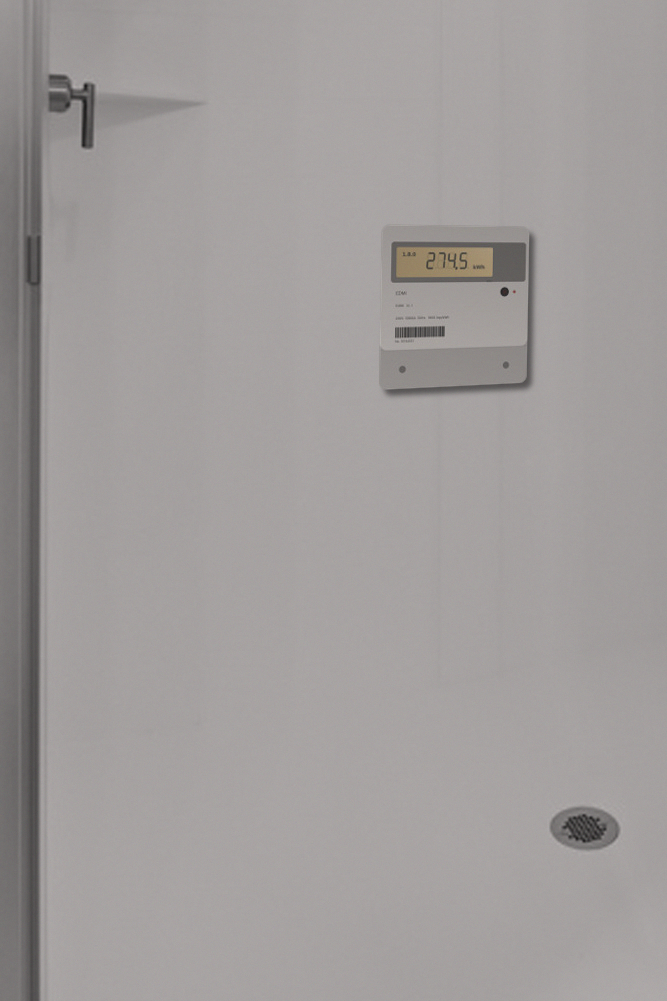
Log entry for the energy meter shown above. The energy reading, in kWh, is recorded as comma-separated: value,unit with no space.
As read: 274.5,kWh
